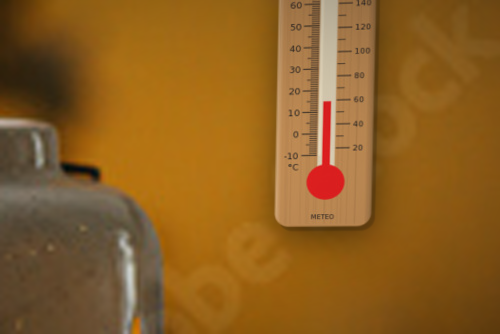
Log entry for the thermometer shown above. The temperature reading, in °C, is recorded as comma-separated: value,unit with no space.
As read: 15,°C
